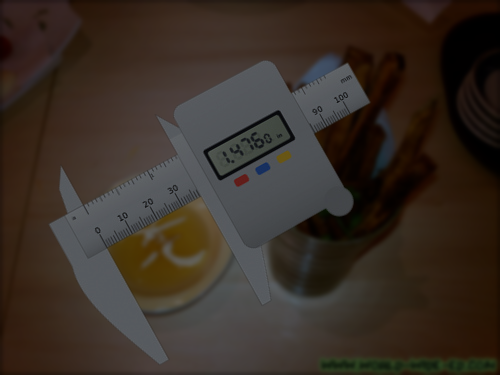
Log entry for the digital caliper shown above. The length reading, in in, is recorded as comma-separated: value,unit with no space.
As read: 1.4760,in
